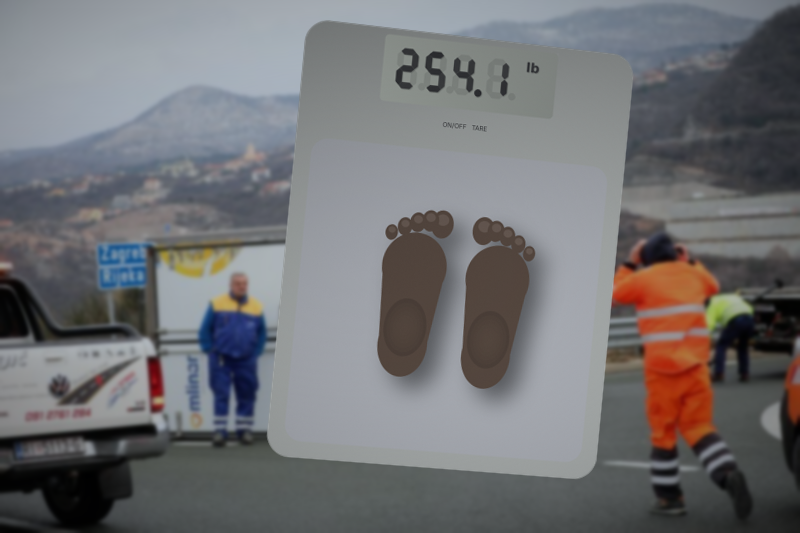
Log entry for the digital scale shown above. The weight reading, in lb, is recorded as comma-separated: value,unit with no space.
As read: 254.1,lb
